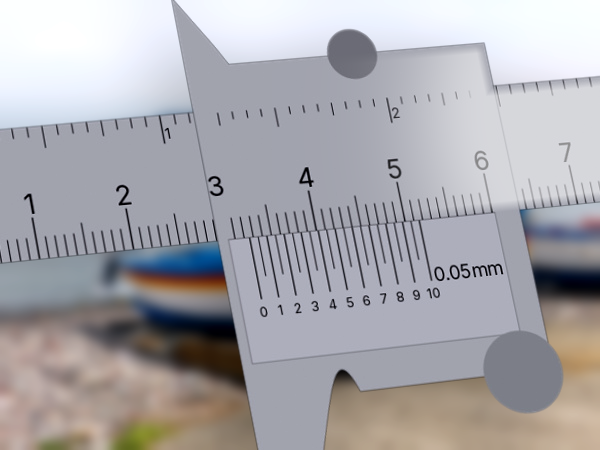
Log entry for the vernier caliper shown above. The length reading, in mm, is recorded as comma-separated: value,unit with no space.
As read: 32.6,mm
